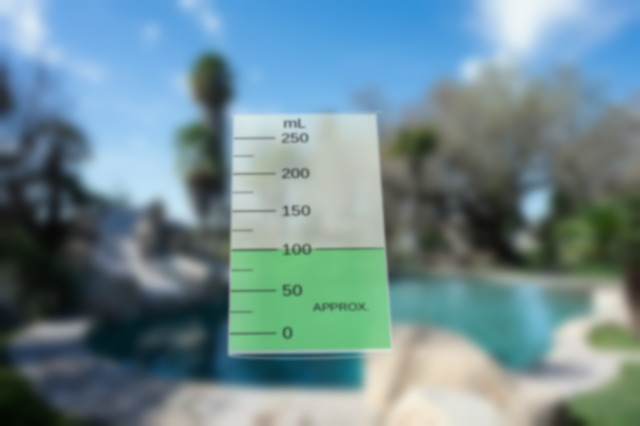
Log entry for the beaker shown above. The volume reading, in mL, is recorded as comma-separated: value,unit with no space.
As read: 100,mL
